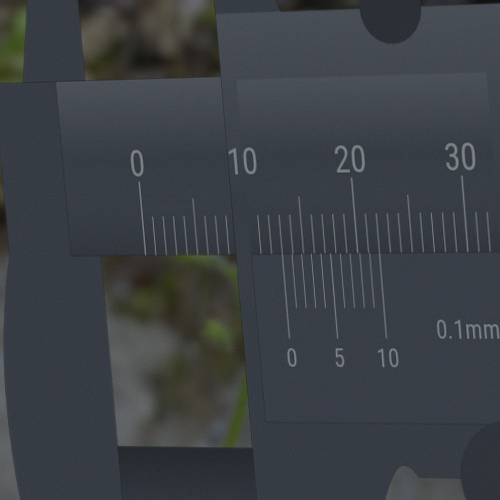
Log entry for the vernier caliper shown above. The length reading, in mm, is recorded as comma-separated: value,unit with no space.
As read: 13.0,mm
